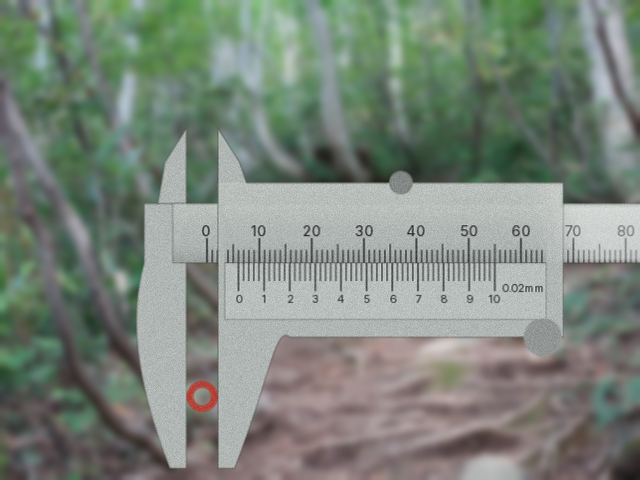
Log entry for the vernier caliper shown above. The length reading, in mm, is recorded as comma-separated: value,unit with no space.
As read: 6.0,mm
